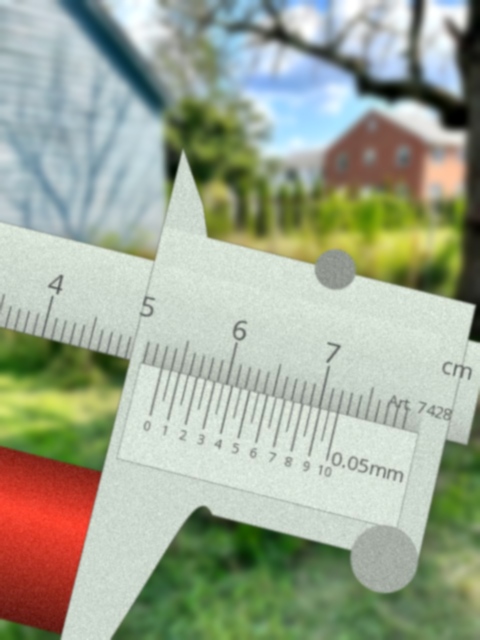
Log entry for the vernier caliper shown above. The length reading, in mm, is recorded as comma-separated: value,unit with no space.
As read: 53.0,mm
